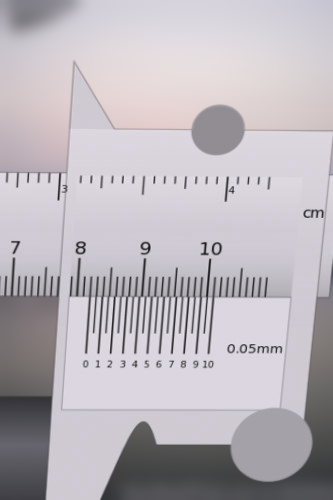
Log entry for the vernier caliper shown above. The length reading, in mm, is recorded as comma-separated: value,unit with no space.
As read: 82.0,mm
